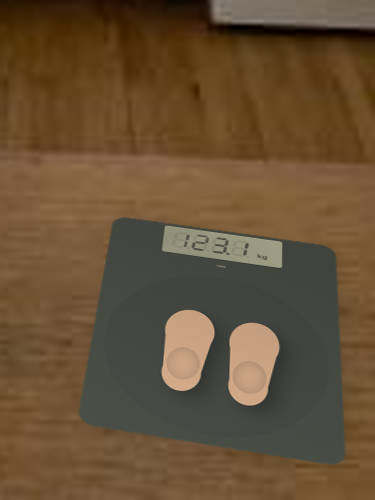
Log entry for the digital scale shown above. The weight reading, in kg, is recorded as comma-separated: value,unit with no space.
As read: 123.1,kg
